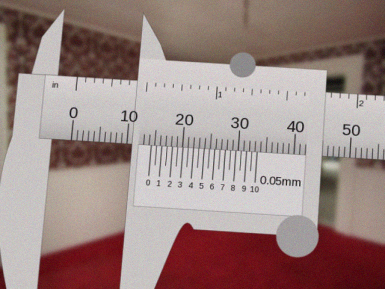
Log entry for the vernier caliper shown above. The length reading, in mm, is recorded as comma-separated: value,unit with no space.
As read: 14.4,mm
